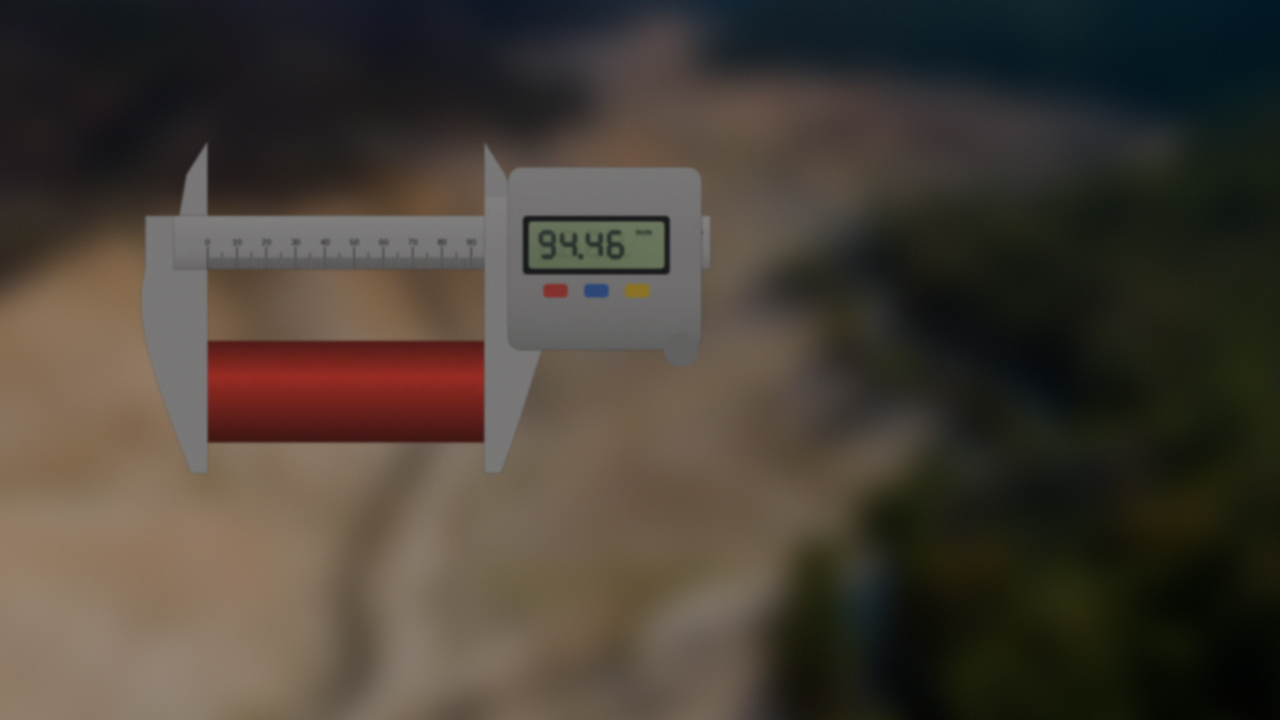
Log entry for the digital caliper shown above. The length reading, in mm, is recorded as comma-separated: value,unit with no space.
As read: 94.46,mm
